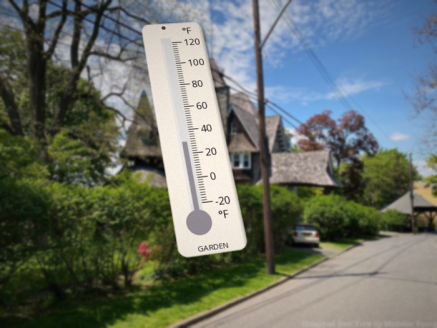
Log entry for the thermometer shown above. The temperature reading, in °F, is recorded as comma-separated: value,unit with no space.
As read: 30,°F
